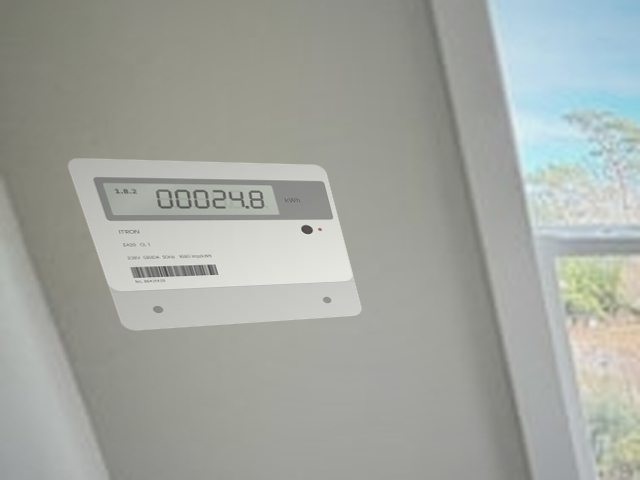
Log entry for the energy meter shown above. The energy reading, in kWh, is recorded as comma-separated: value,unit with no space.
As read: 24.8,kWh
